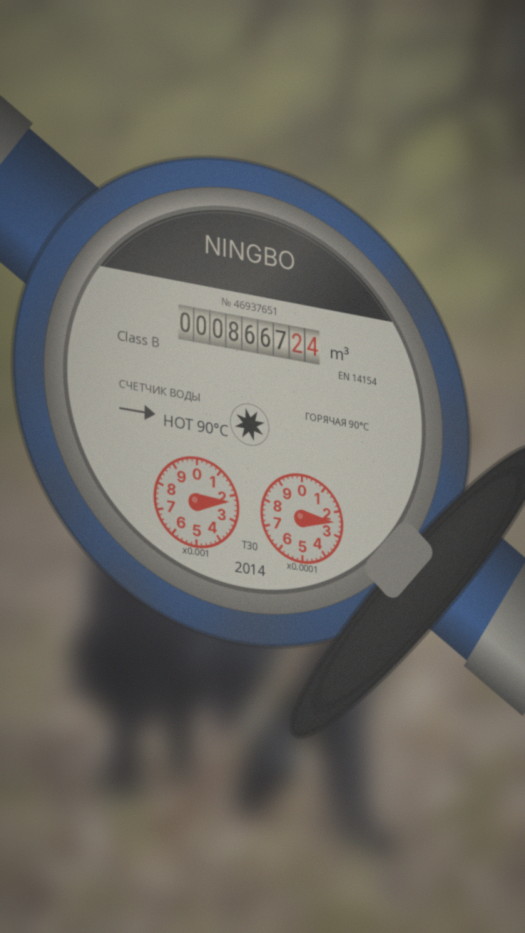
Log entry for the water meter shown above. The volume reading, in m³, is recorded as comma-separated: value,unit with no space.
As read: 8667.2422,m³
